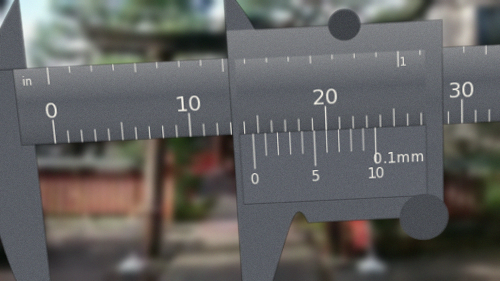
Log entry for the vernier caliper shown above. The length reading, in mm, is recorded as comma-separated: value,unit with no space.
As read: 14.6,mm
